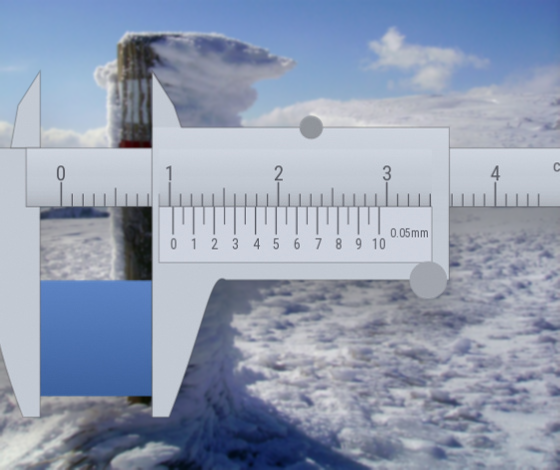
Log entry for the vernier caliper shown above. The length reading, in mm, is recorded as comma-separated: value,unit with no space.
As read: 10.3,mm
